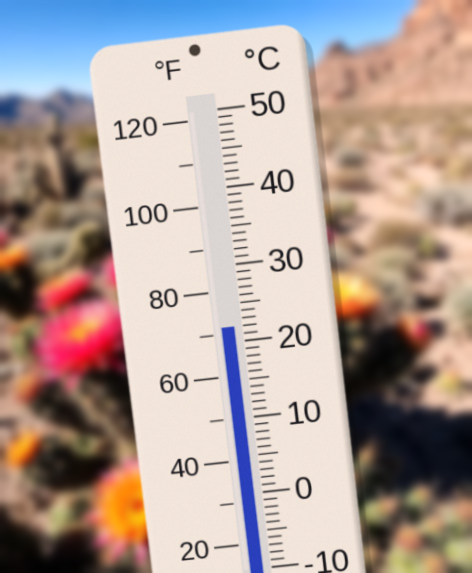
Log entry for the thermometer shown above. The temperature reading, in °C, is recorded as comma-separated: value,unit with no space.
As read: 22,°C
